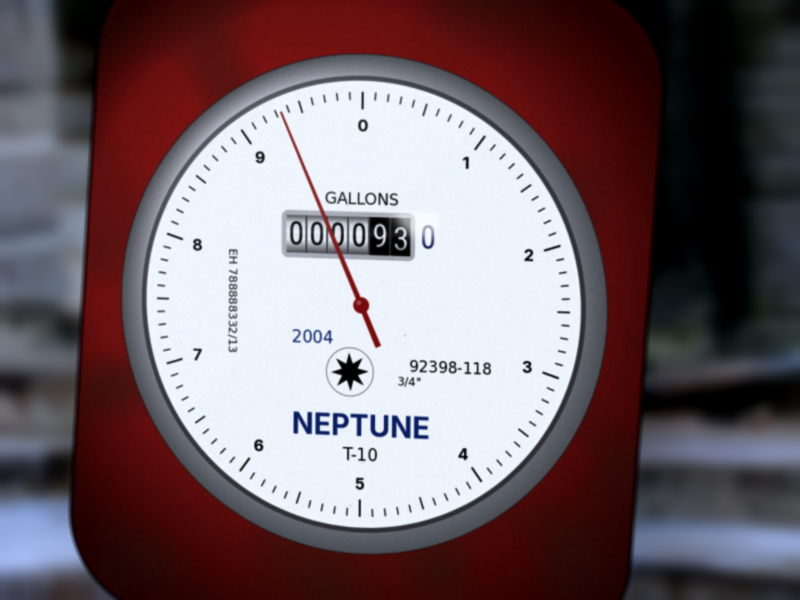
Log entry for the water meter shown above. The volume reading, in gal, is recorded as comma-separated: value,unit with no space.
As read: 929.3,gal
